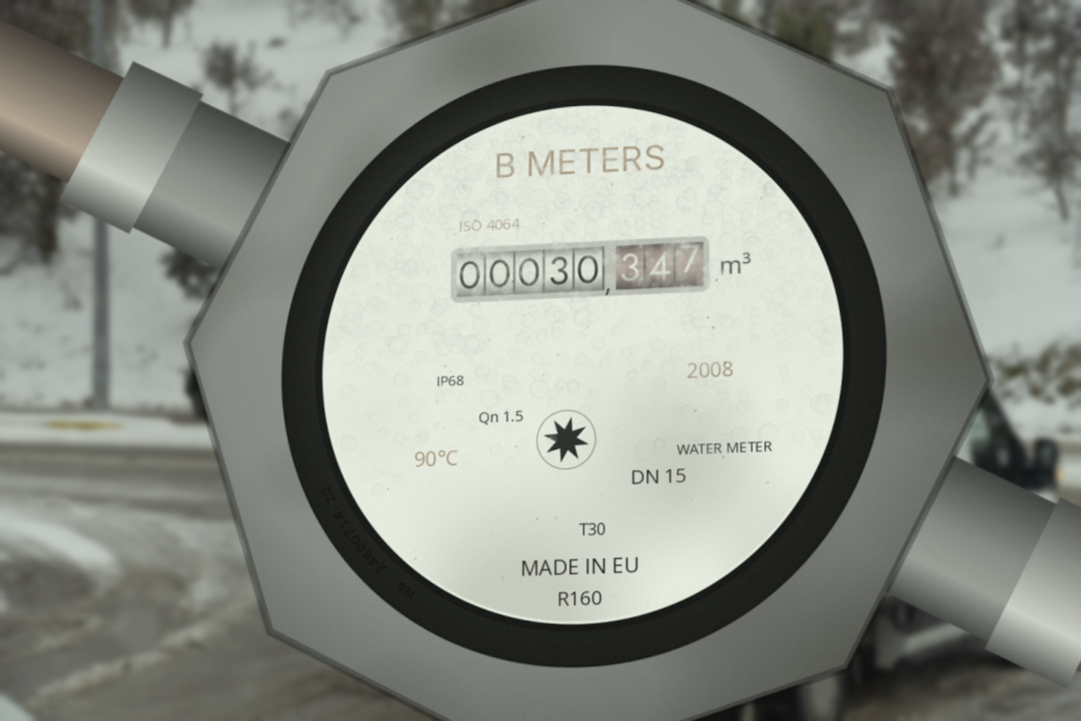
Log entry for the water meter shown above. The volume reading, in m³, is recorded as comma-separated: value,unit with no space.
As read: 30.347,m³
